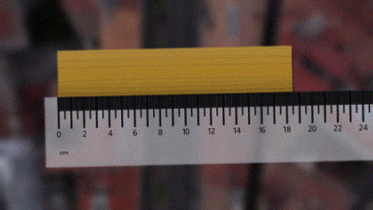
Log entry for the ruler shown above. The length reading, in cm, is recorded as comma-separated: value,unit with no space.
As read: 18.5,cm
